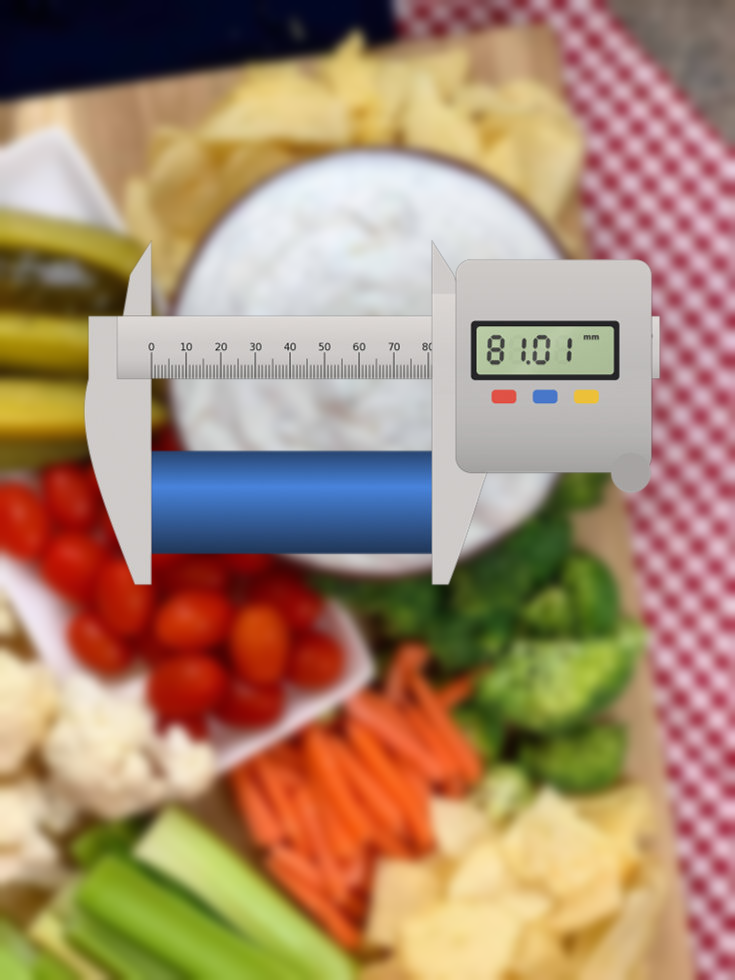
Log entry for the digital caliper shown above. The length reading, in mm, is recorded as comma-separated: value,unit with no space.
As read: 81.01,mm
